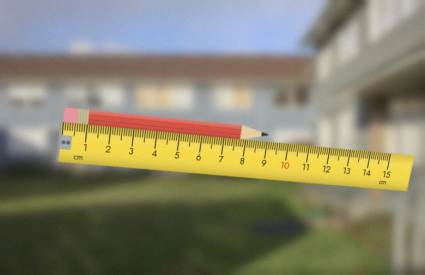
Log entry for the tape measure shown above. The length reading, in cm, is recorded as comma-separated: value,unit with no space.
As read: 9,cm
